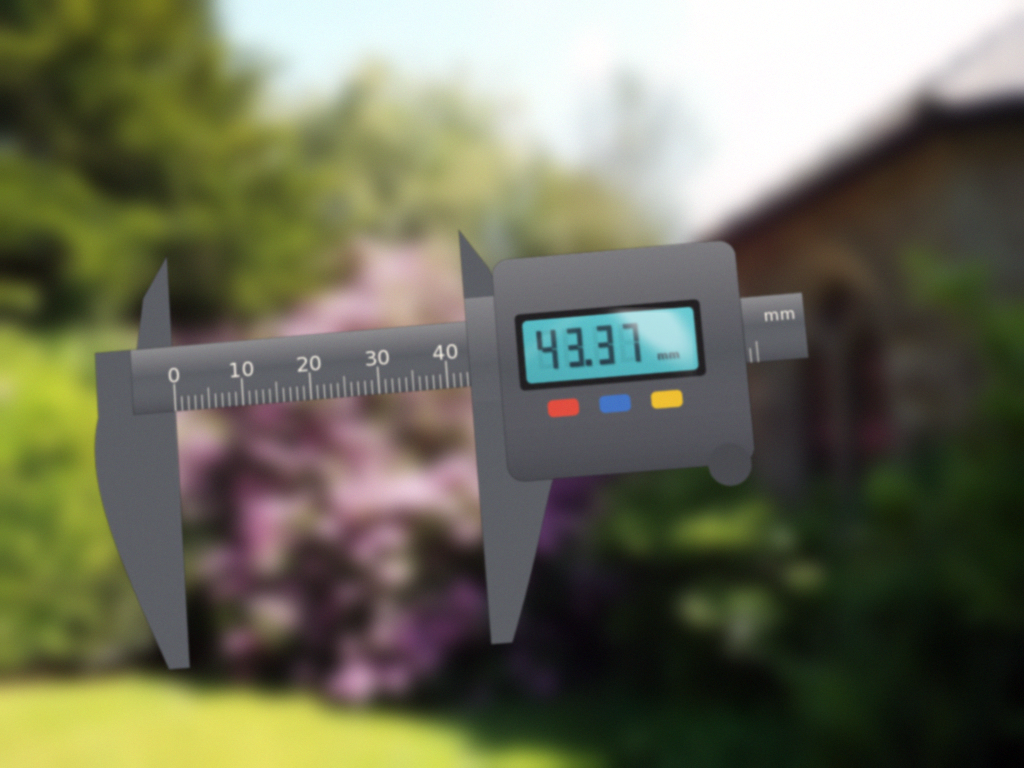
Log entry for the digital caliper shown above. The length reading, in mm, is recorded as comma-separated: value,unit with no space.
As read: 43.37,mm
